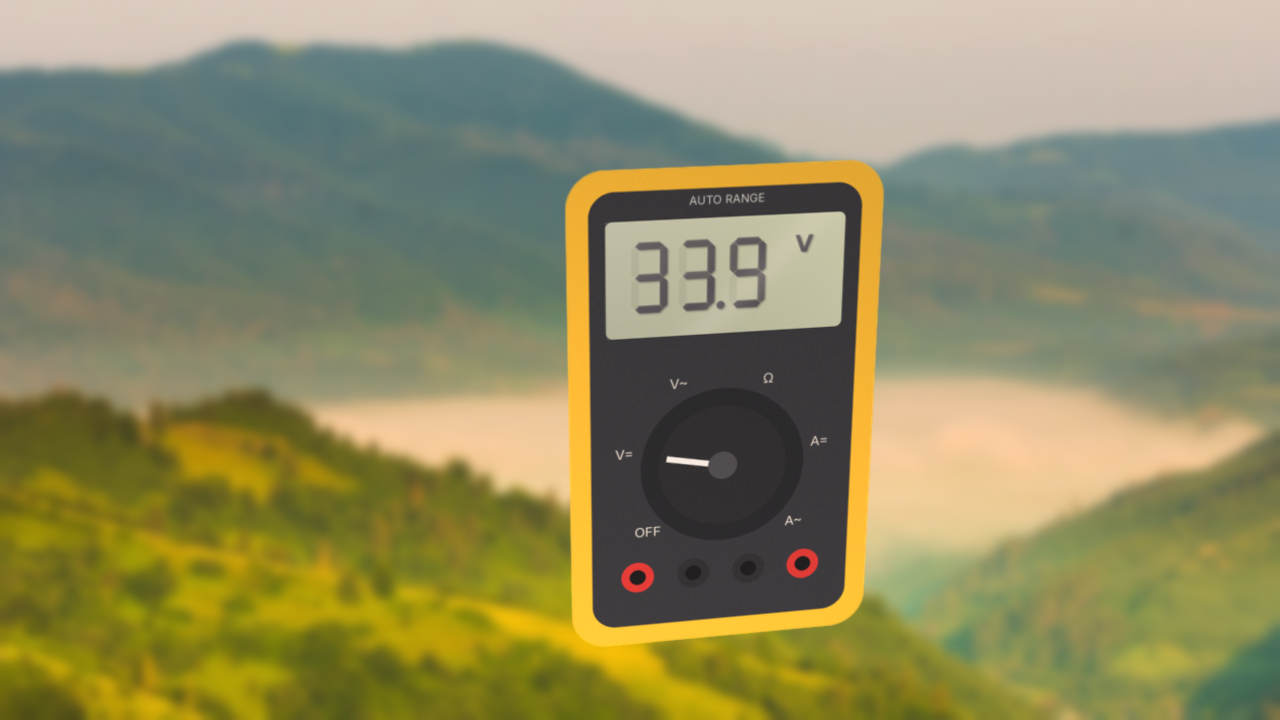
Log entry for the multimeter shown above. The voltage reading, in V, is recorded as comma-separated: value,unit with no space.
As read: 33.9,V
